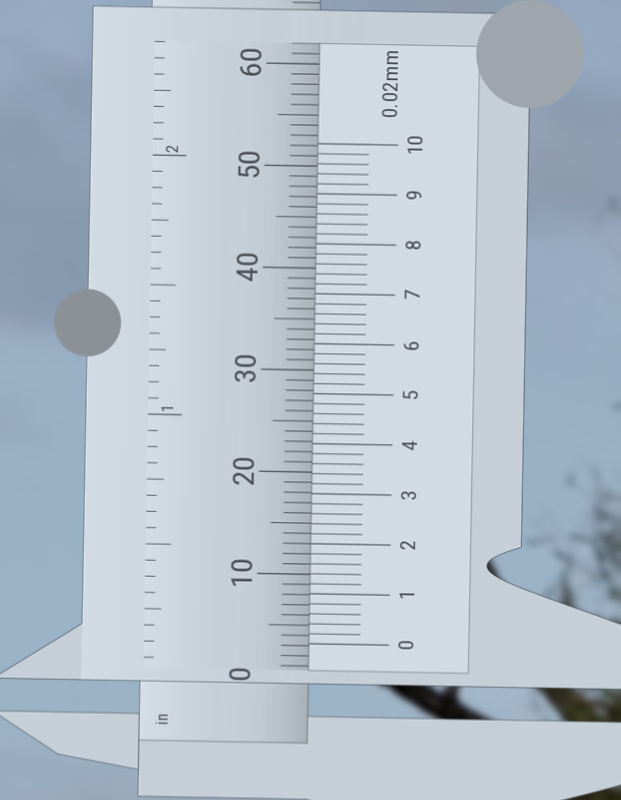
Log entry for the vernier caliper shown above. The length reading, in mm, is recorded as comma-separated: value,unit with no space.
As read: 3.2,mm
